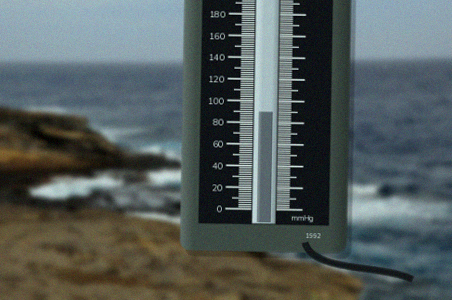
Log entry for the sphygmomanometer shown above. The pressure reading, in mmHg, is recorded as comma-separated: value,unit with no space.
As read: 90,mmHg
